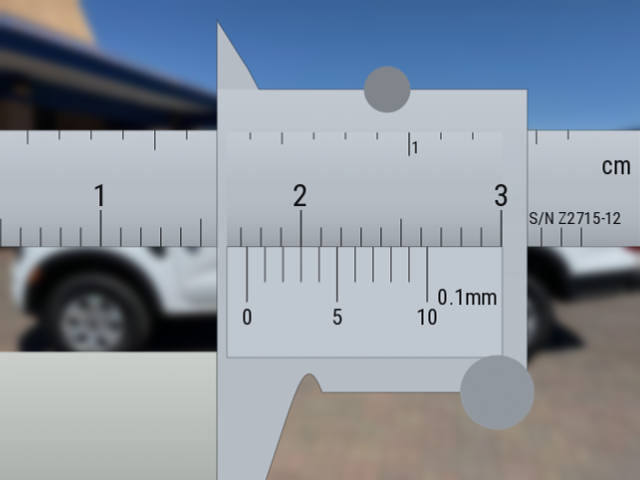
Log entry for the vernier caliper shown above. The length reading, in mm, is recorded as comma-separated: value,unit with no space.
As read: 17.3,mm
